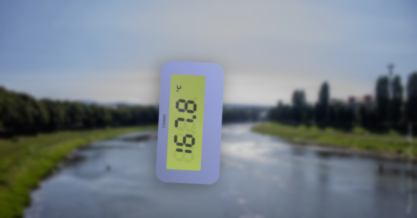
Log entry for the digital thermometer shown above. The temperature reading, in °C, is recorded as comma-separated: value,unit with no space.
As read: 167.8,°C
